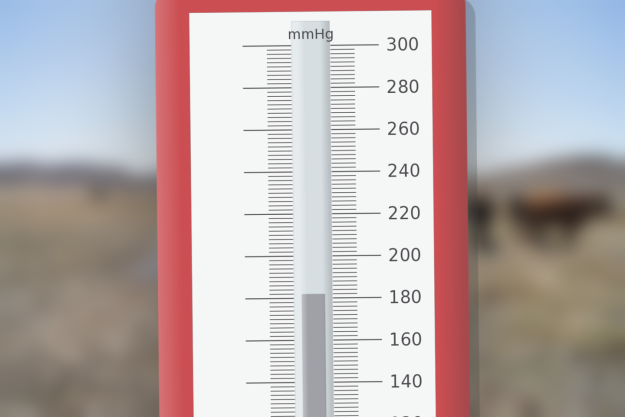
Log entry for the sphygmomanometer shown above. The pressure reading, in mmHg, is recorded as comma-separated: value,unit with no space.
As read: 182,mmHg
